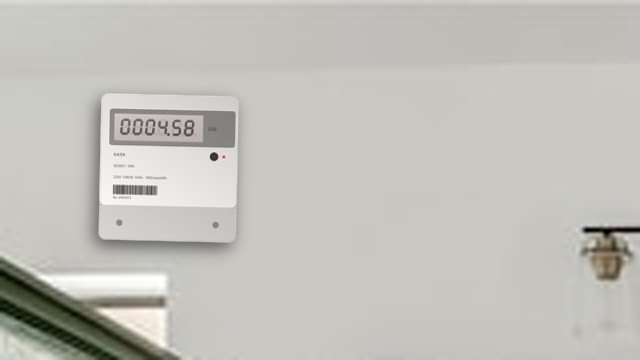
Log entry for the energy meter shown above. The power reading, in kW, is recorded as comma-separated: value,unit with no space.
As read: 4.58,kW
